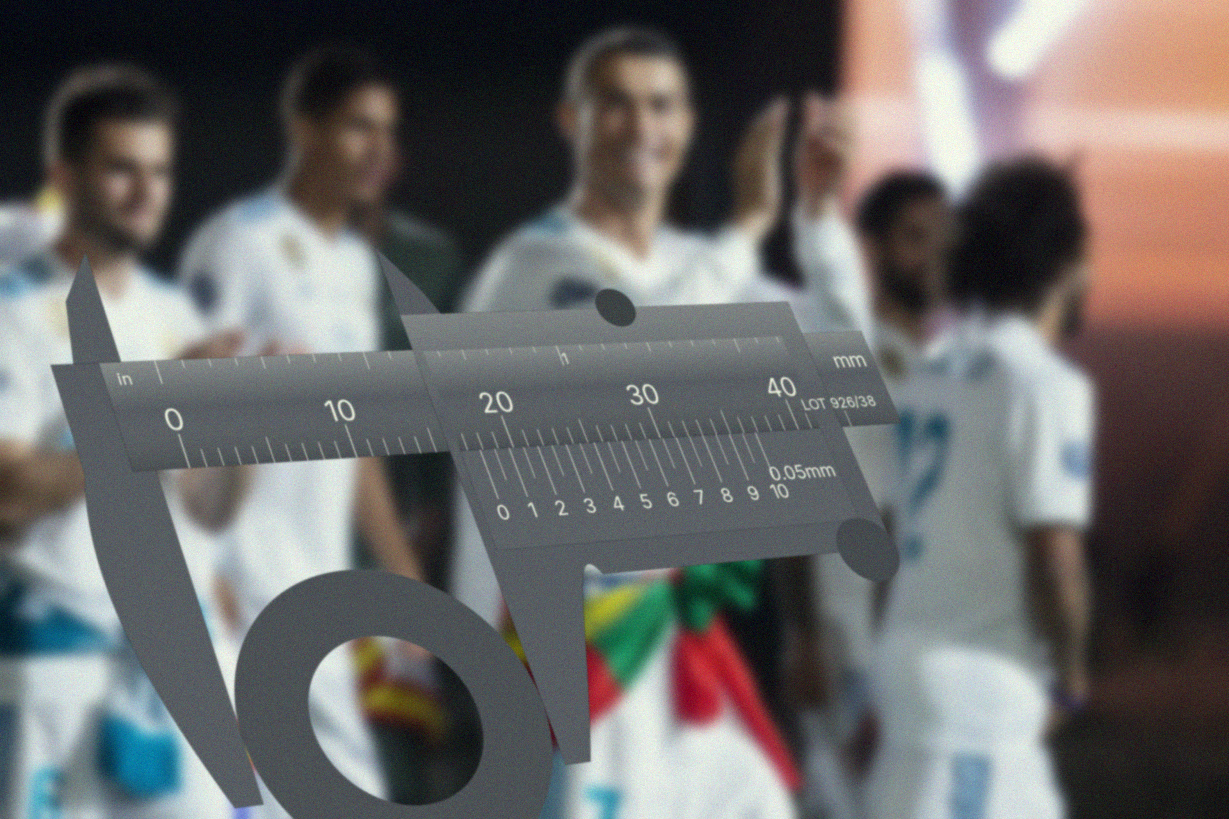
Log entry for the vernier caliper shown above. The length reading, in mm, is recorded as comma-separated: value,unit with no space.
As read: 17.8,mm
